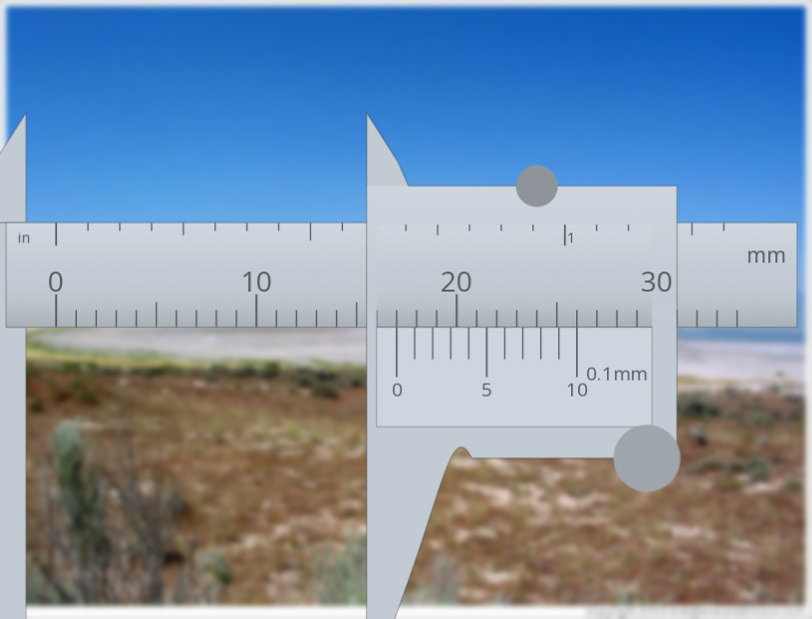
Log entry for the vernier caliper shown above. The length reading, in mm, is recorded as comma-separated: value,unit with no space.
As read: 17.0,mm
